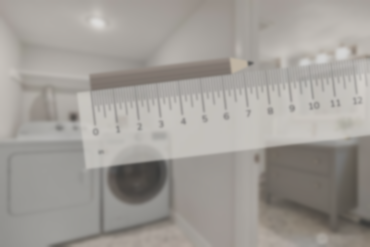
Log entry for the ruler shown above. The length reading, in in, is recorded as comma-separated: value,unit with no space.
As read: 7.5,in
